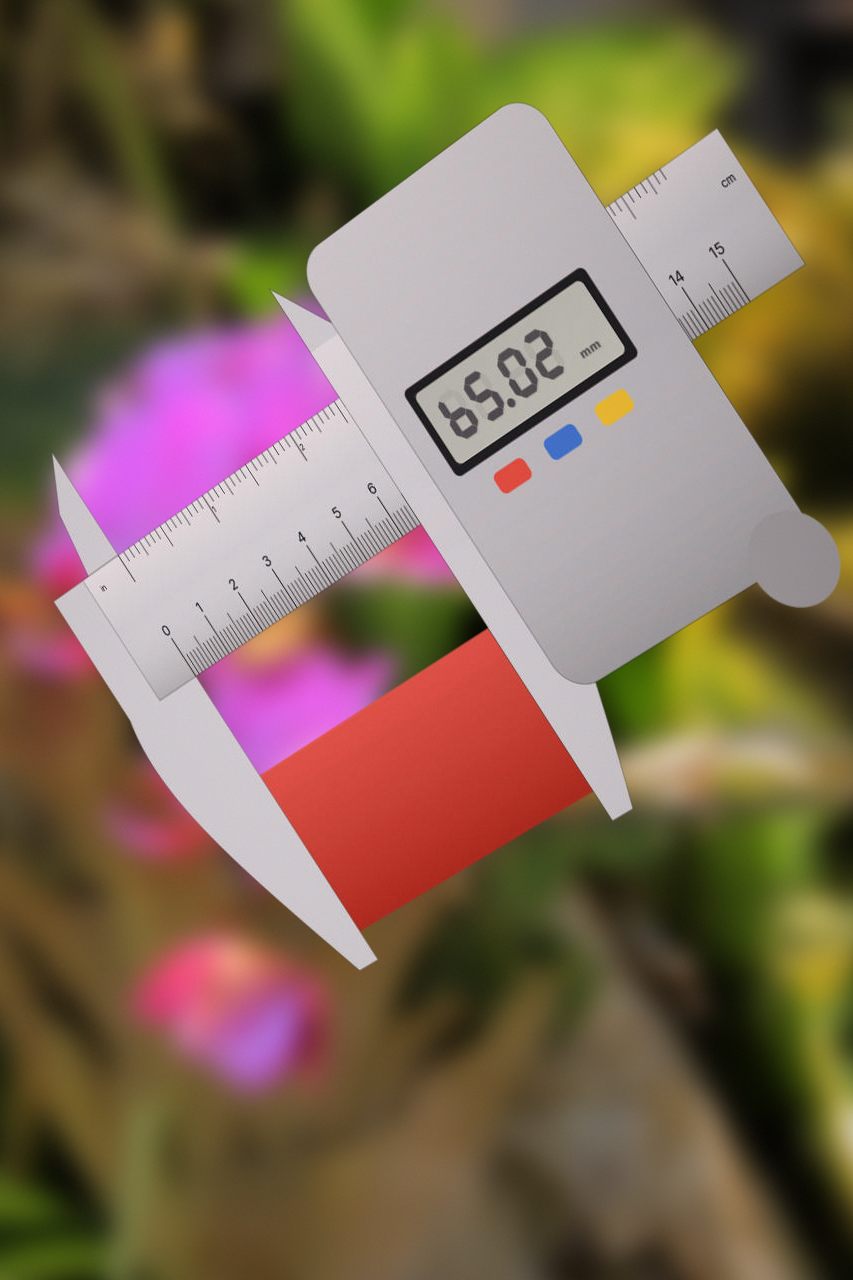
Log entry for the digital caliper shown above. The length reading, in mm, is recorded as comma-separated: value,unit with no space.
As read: 65.02,mm
